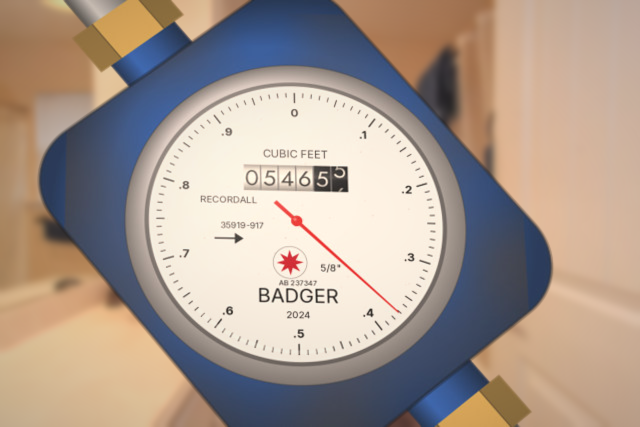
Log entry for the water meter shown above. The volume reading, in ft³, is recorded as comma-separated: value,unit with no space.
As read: 54655.37,ft³
